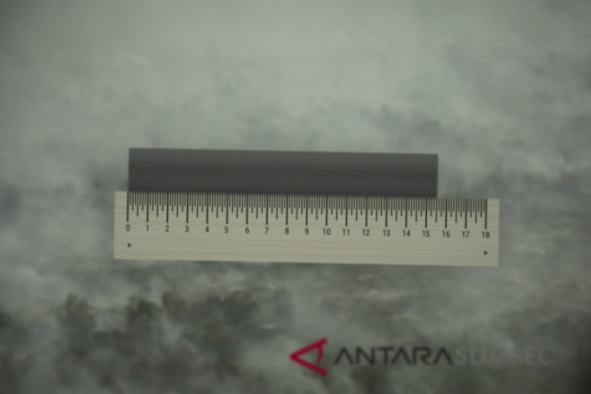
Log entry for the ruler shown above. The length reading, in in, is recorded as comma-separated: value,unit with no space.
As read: 15.5,in
